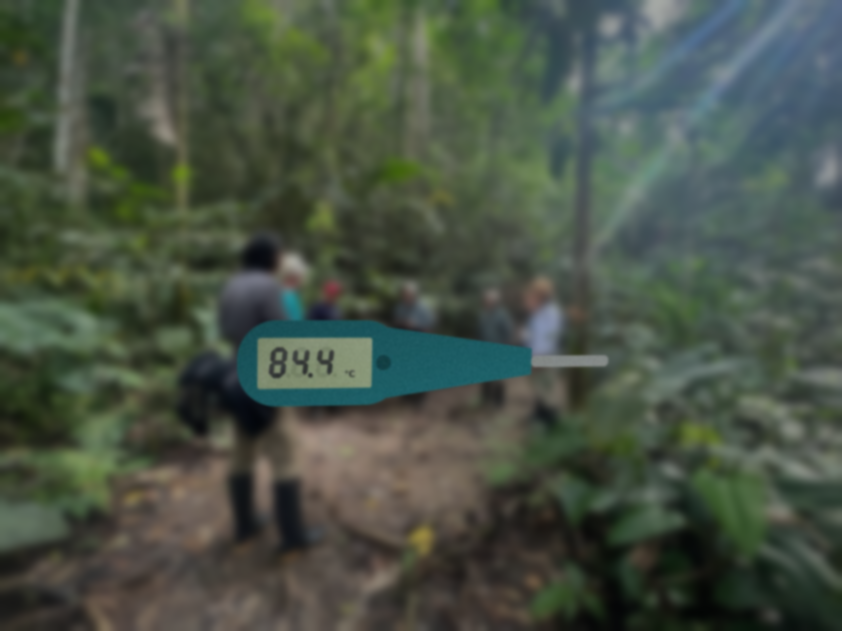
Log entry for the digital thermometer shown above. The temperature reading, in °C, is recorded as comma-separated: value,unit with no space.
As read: 84.4,°C
